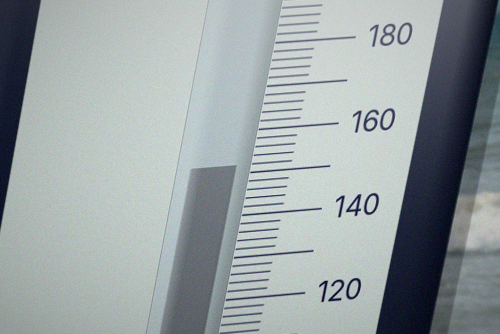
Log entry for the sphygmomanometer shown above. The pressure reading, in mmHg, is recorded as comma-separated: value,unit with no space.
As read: 152,mmHg
